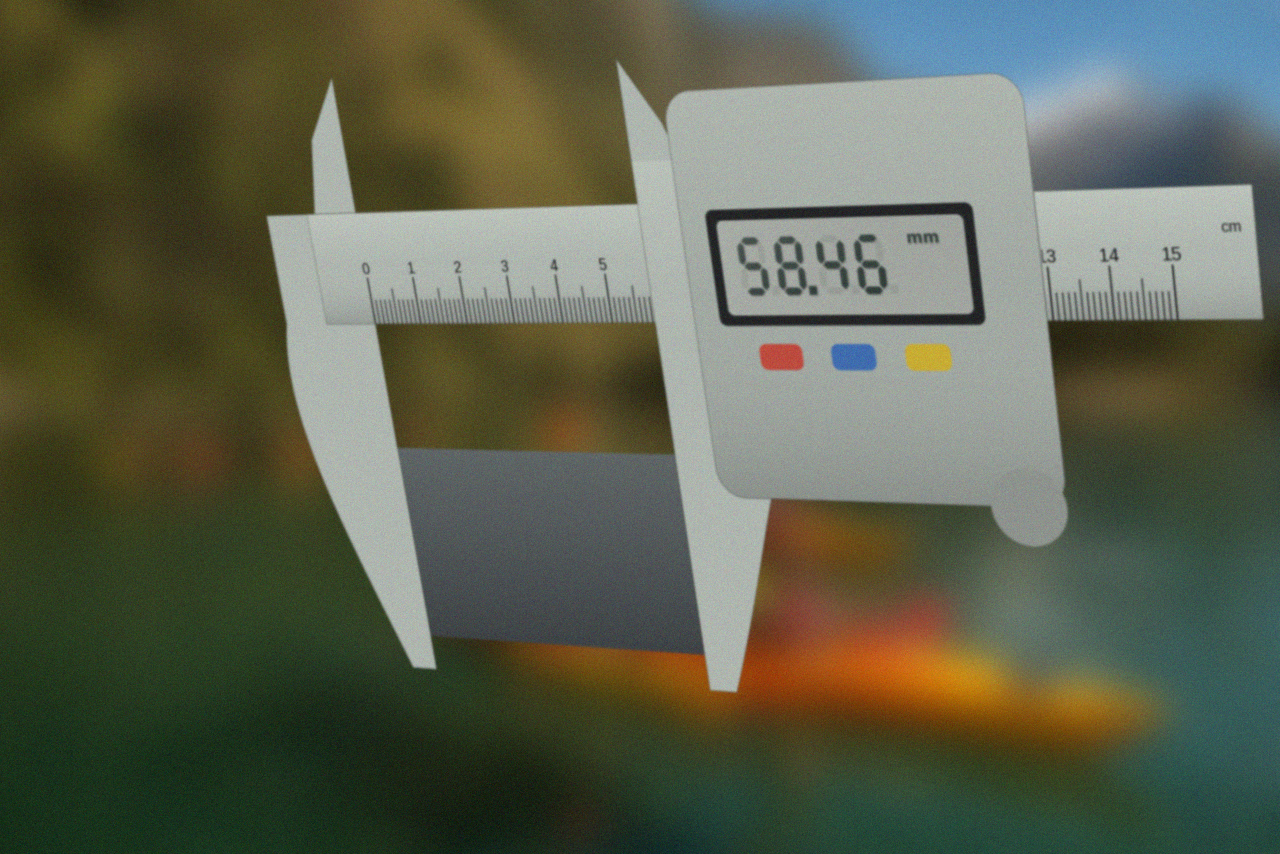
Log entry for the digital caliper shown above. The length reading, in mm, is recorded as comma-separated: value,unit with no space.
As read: 58.46,mm
